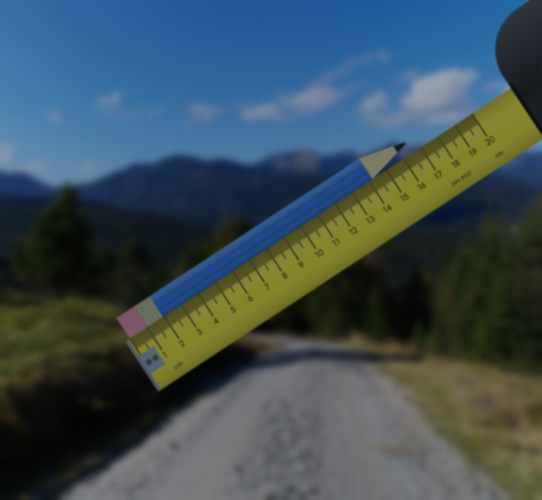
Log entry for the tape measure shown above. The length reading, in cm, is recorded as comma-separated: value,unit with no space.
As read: 16.5,cm
